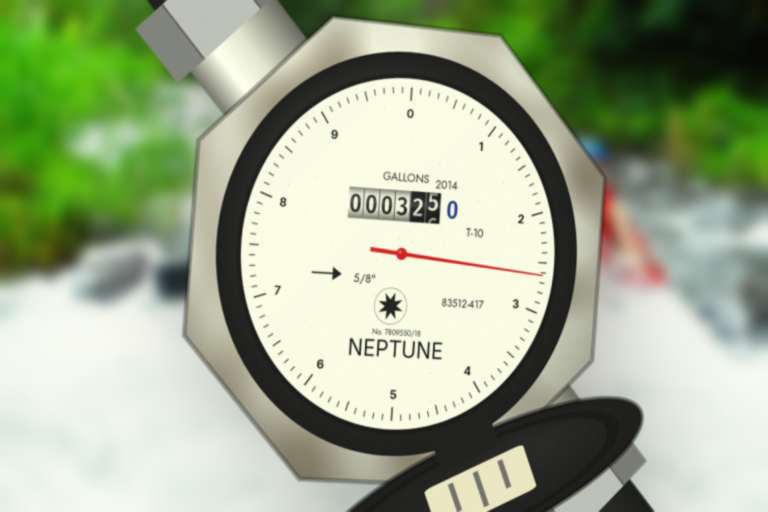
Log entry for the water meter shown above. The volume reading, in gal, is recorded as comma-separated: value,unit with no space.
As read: 3252.6,gal
